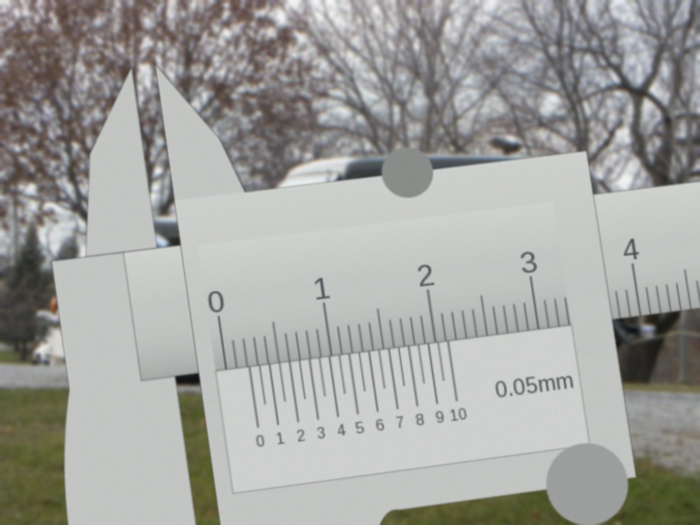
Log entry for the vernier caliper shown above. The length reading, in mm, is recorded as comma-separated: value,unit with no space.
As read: 2.2,mm
